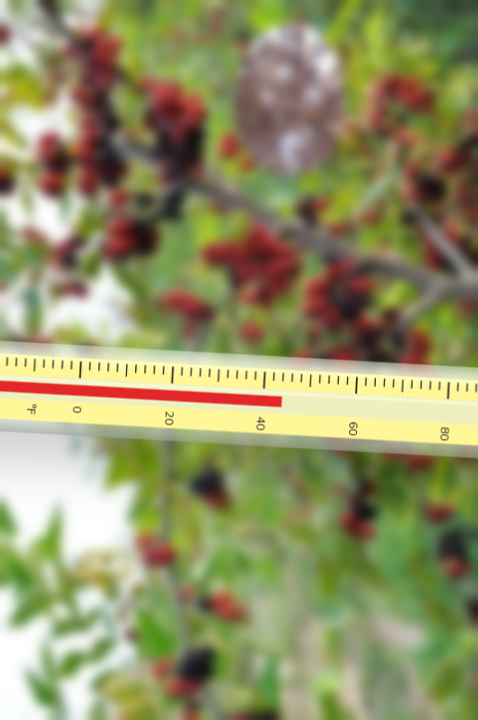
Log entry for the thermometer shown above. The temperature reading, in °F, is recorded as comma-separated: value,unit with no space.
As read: 44,°F
